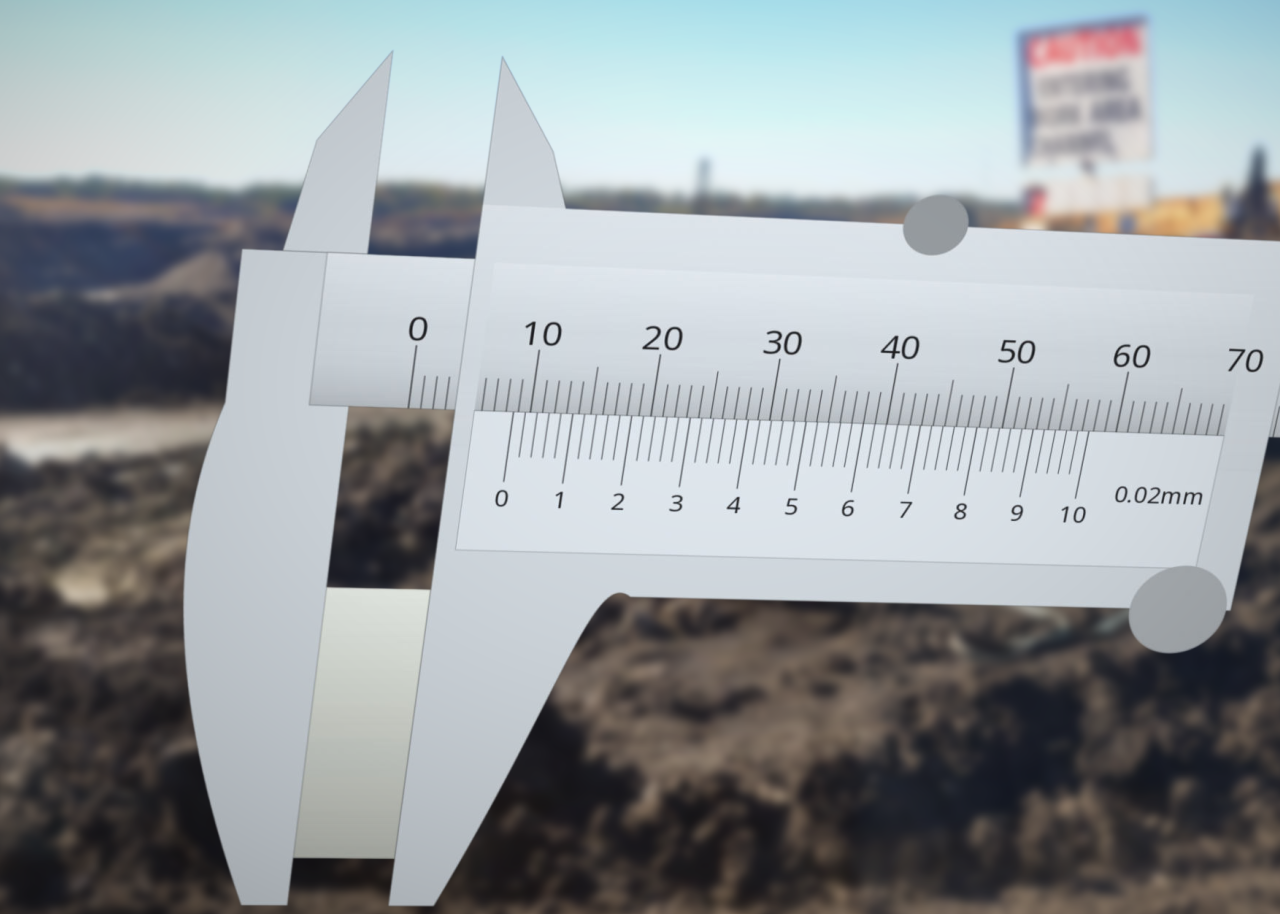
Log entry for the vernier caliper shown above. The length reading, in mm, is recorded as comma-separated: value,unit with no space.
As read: 8.6,mm
